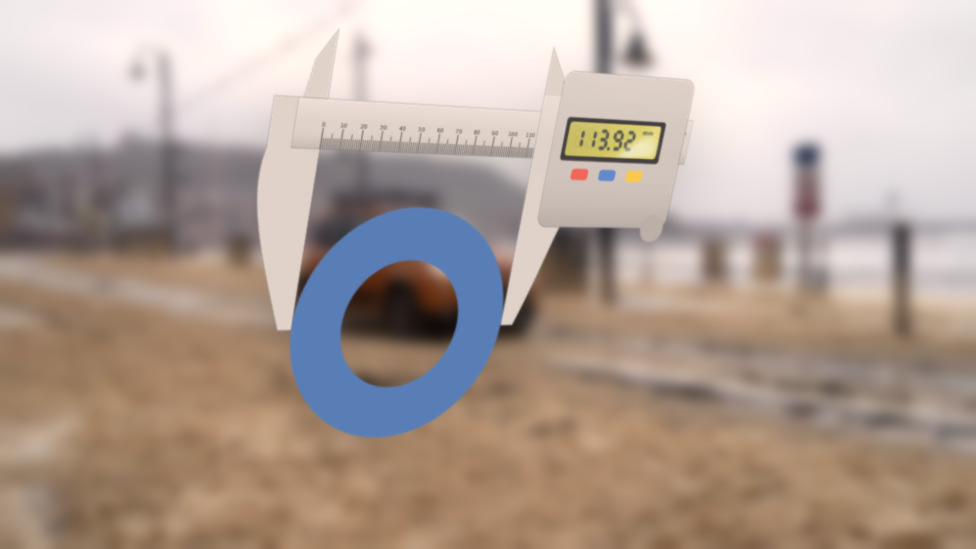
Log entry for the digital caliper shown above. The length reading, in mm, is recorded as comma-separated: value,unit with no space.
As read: 113.92,mm
